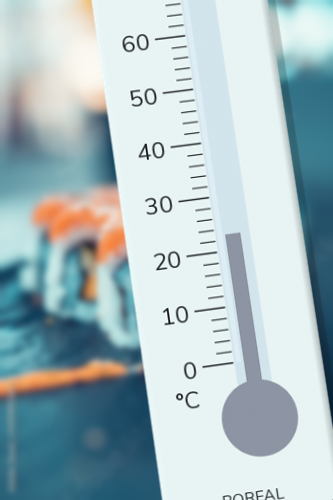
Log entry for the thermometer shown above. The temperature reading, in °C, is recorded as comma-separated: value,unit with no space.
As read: 23,°C
